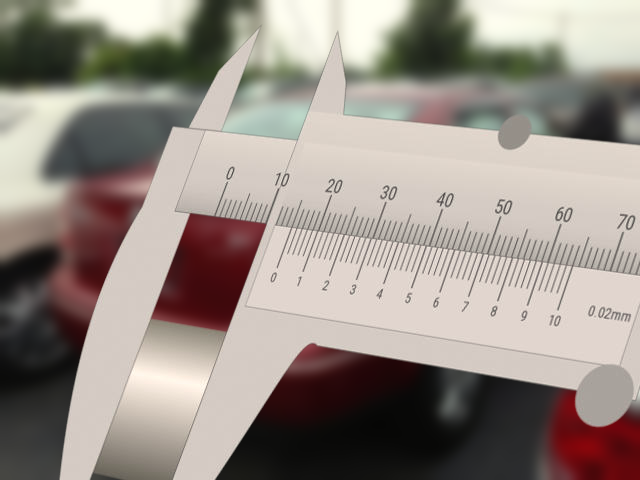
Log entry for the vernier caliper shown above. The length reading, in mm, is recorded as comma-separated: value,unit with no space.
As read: 15.0,mm
